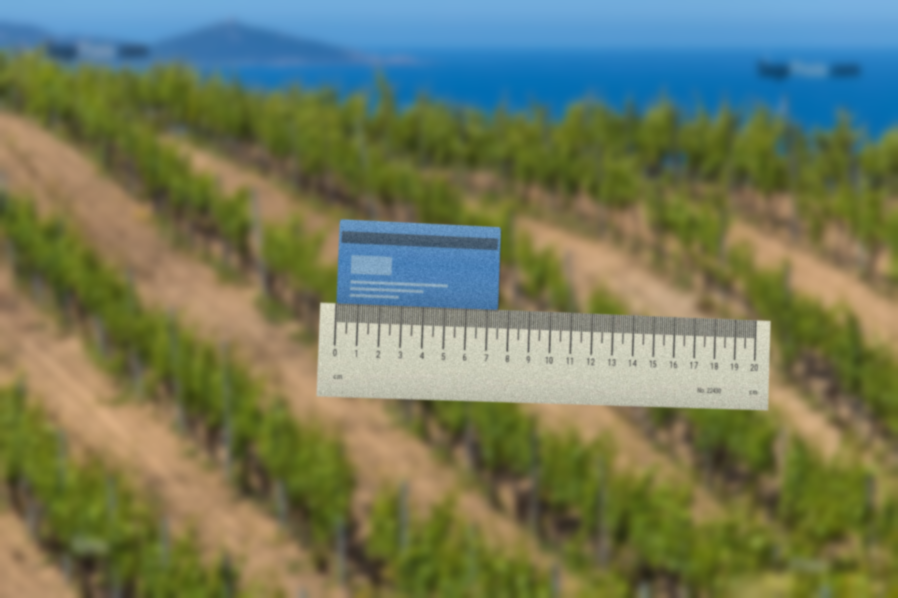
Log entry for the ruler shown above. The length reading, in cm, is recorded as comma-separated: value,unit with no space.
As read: 7.5,cm
